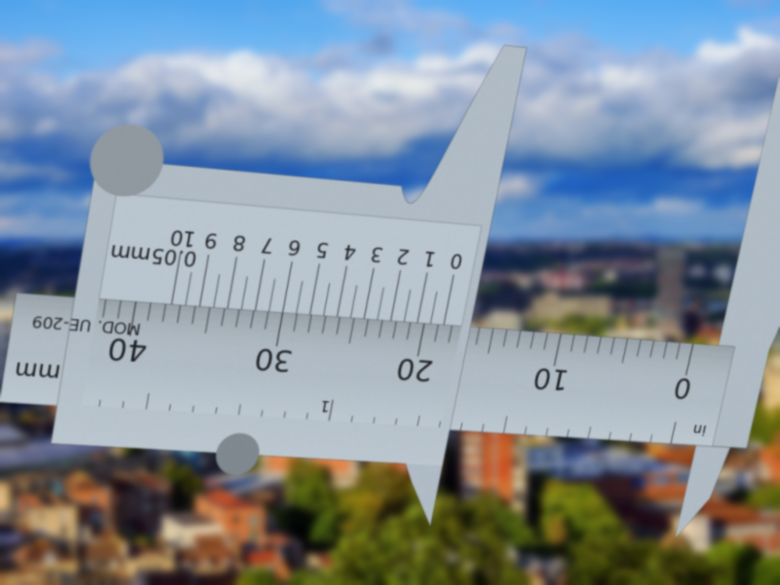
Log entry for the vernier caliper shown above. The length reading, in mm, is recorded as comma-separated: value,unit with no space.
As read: 18.6,mm
